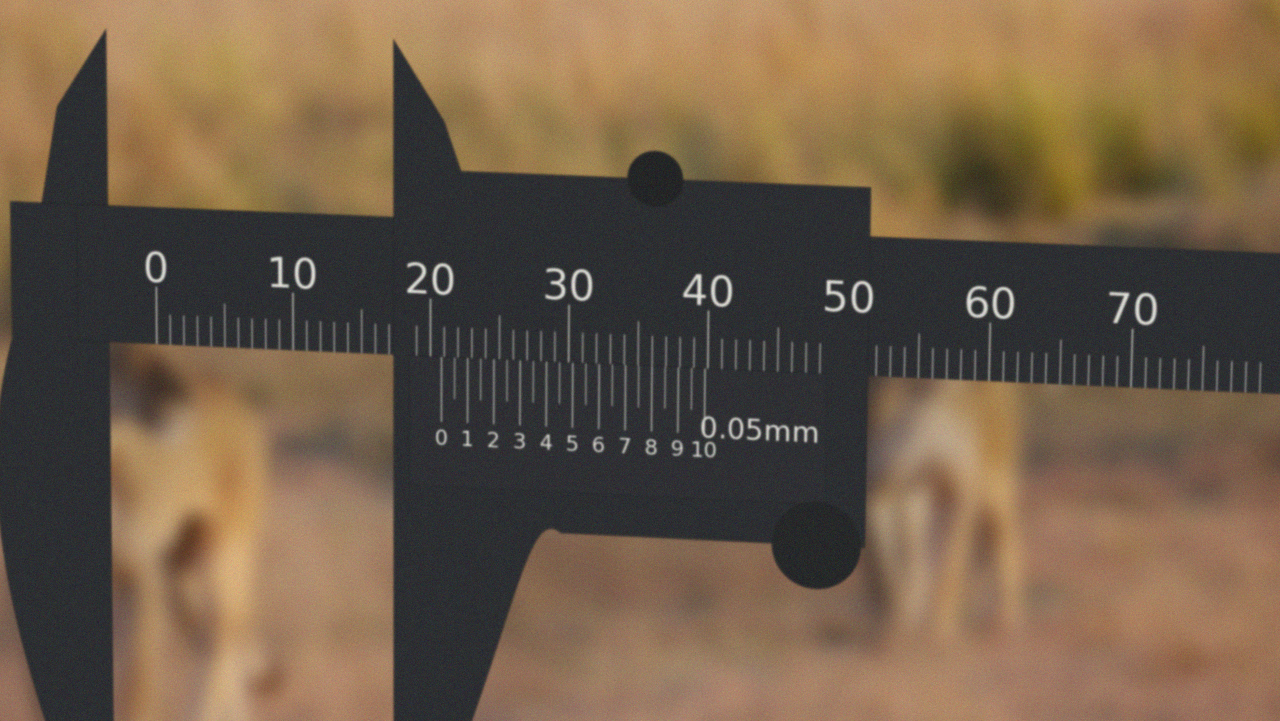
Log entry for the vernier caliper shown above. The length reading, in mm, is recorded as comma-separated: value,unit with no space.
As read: 20.8,mm
